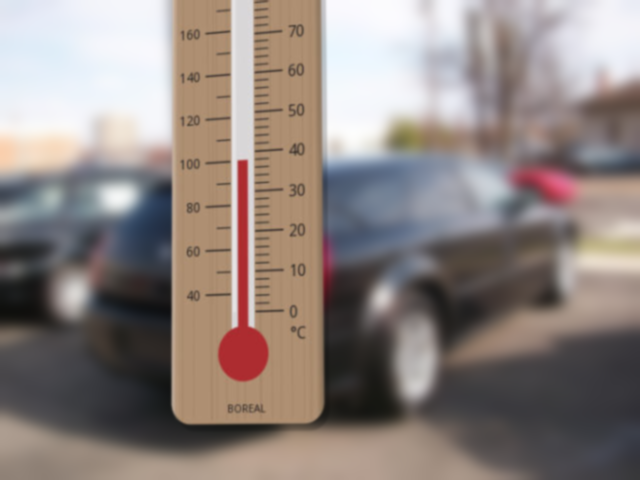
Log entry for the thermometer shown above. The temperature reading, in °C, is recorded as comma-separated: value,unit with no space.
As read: 38,°C
